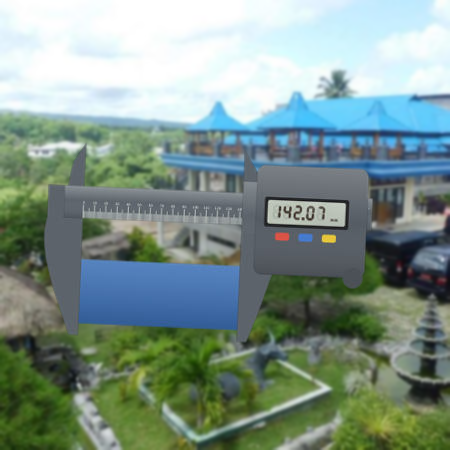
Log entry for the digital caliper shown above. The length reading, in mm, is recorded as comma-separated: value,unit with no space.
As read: 142.07,mm
